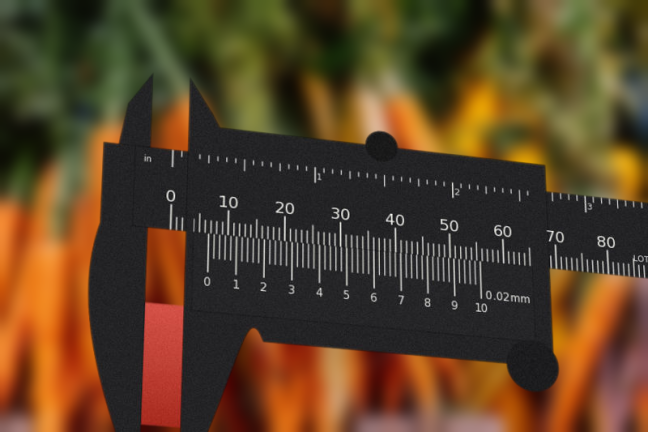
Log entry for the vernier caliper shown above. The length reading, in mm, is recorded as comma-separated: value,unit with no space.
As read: 6.6,mm
